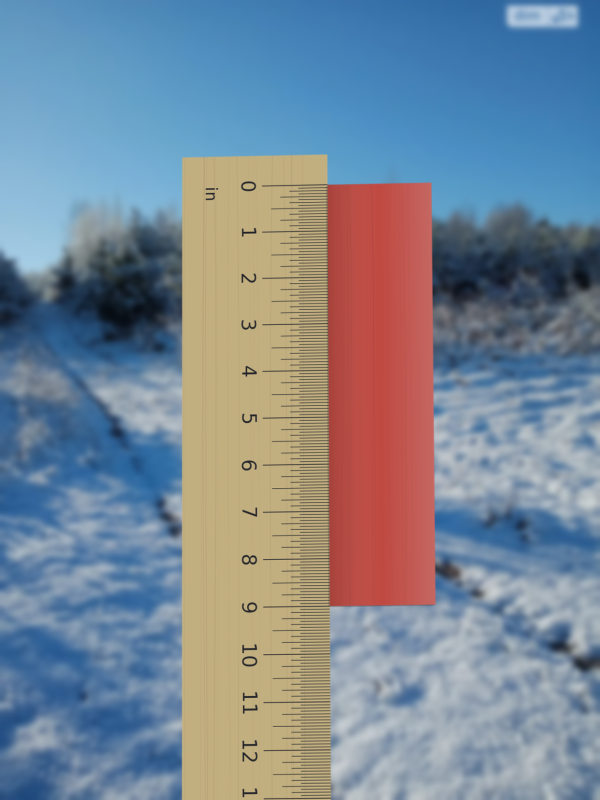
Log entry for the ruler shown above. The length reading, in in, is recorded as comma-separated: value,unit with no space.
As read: 9,in
